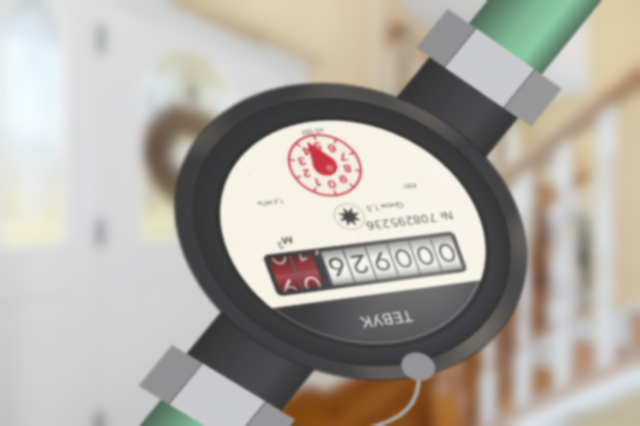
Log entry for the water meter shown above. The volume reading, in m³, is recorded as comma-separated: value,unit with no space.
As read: 926.094,m³
